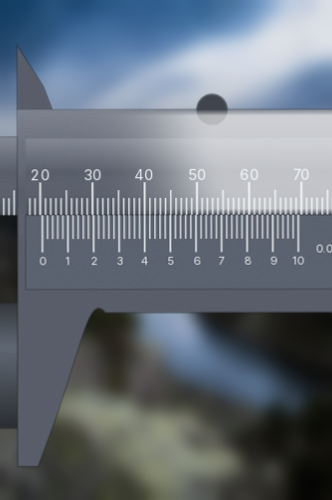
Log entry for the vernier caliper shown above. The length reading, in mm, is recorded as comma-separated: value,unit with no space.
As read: 20.4,mm
